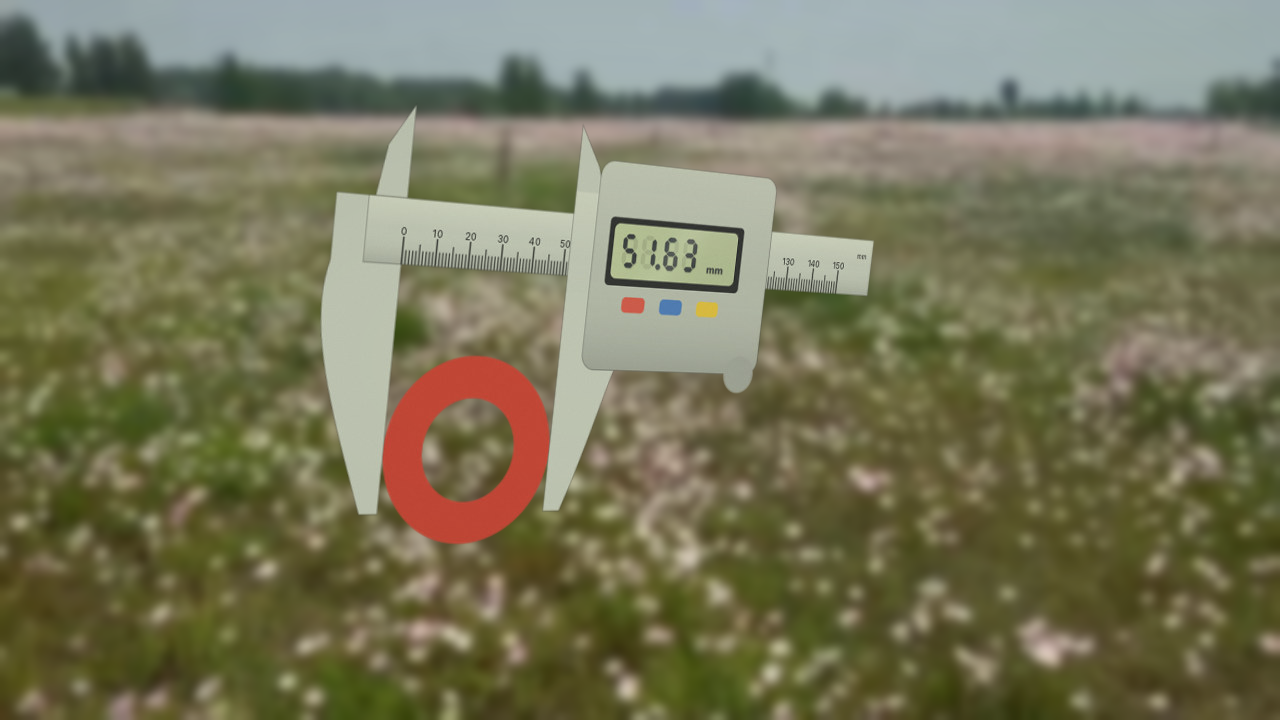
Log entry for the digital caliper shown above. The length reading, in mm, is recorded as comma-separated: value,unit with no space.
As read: 51.63,mm
